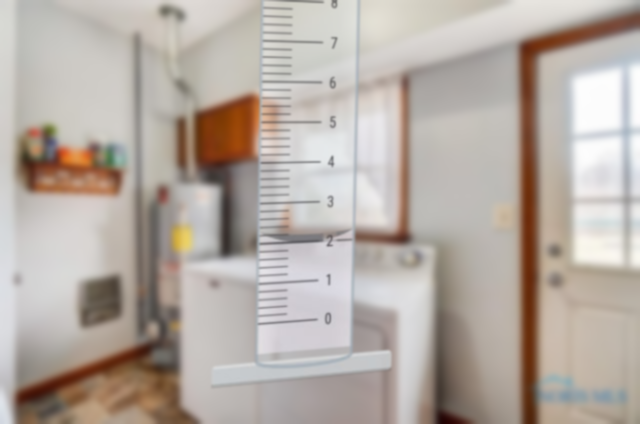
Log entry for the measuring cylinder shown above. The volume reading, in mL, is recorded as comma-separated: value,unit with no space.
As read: 2,mL
